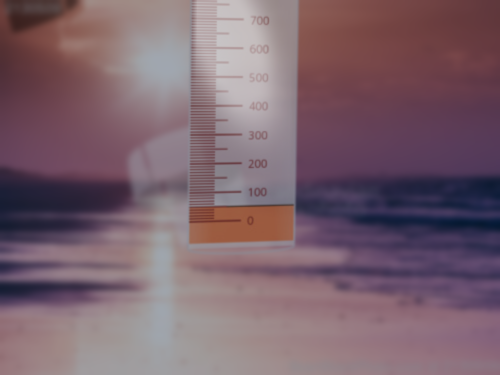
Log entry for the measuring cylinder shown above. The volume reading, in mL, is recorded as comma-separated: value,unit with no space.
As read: 50,mL
